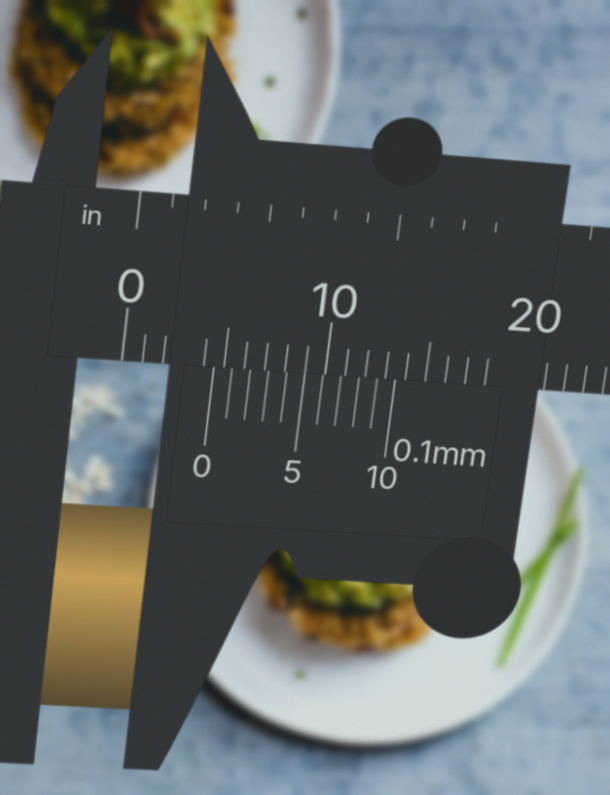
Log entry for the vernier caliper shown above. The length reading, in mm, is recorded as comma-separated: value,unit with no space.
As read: 4.5,mm
